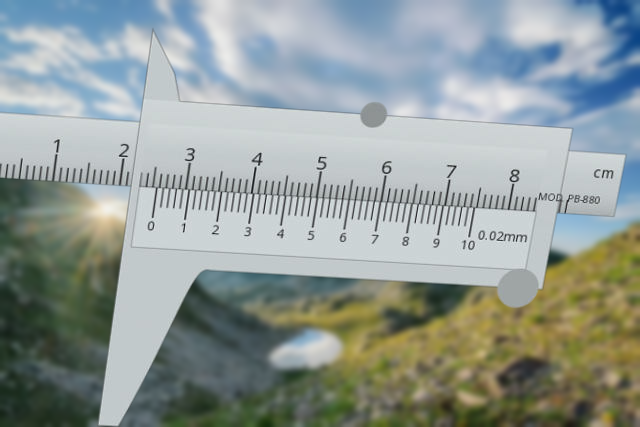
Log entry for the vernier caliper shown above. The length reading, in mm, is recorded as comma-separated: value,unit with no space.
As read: 25.6,mm
